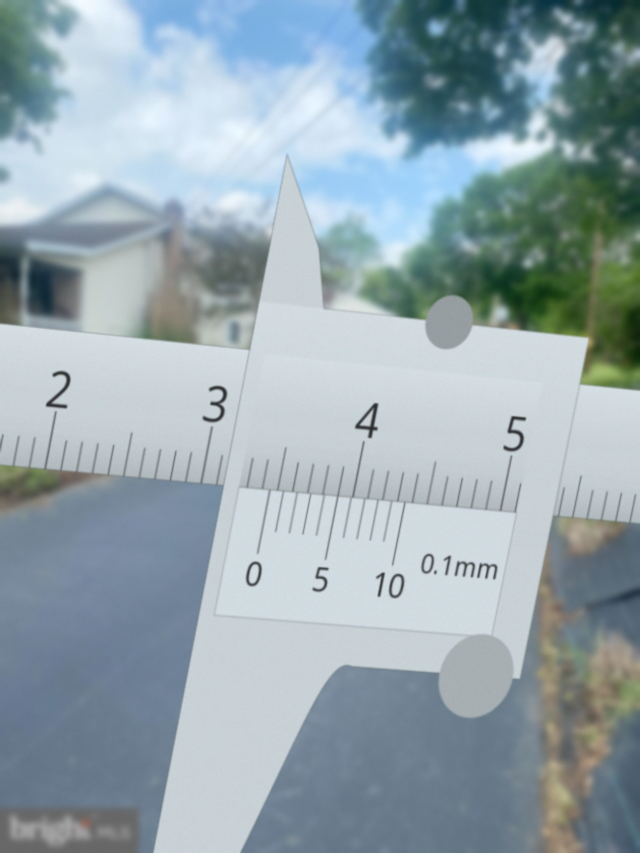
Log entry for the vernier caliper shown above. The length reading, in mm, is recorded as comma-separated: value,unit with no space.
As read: 34.5,mm
